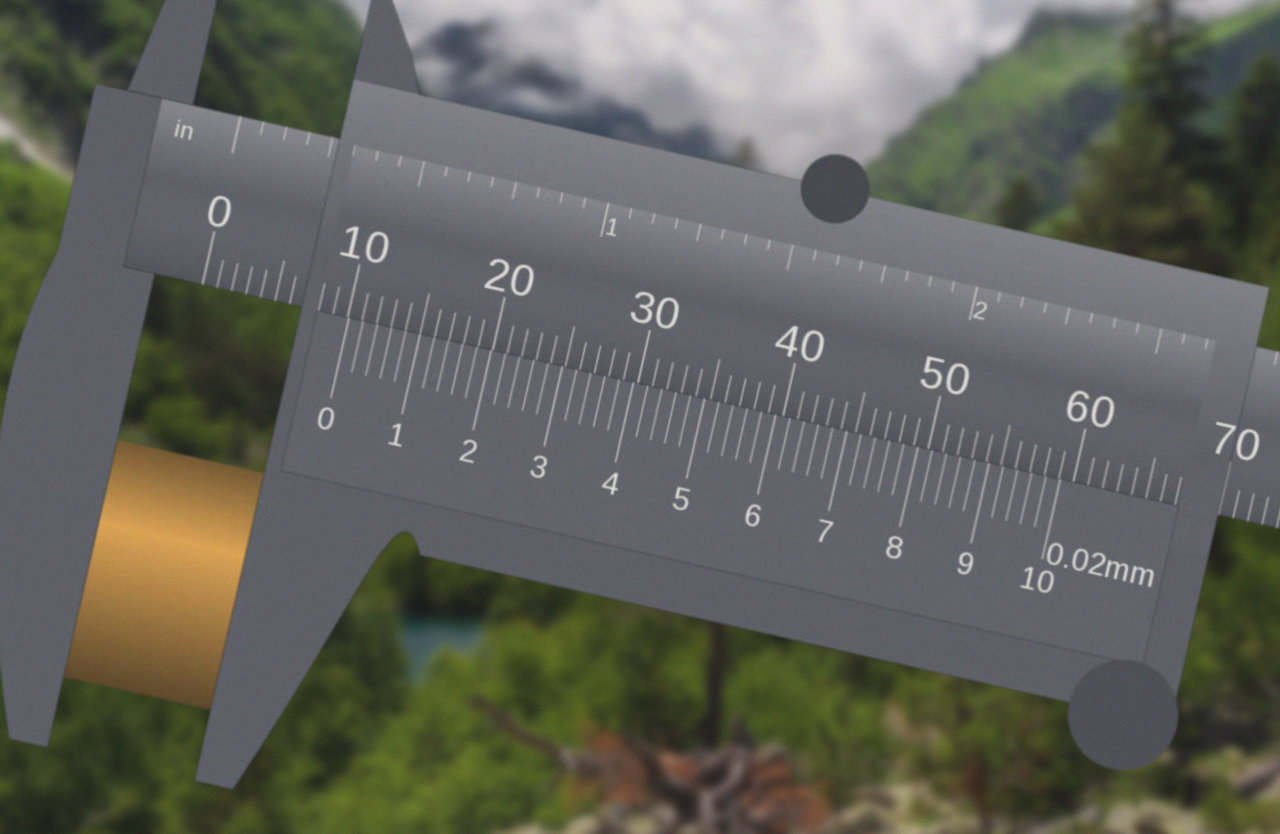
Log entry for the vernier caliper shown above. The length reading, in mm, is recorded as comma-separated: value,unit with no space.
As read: 10.1,mm
